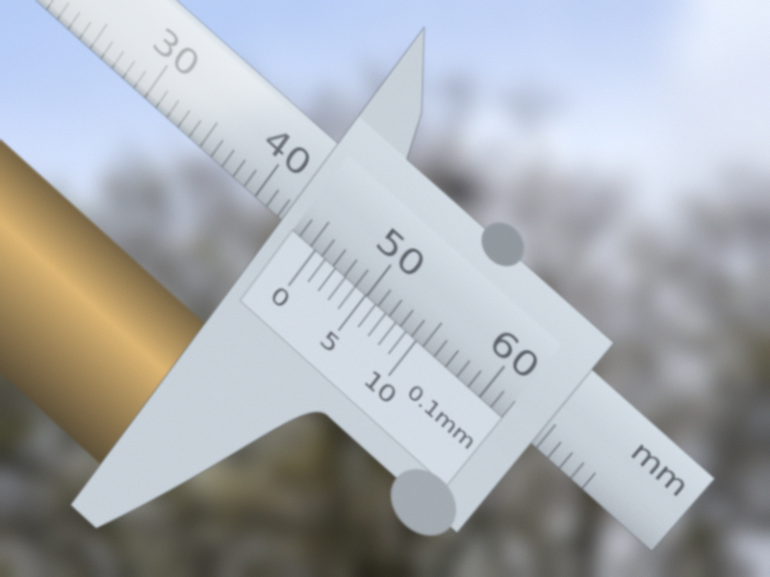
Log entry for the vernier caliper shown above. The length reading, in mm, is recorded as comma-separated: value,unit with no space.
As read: 45.4,mm
